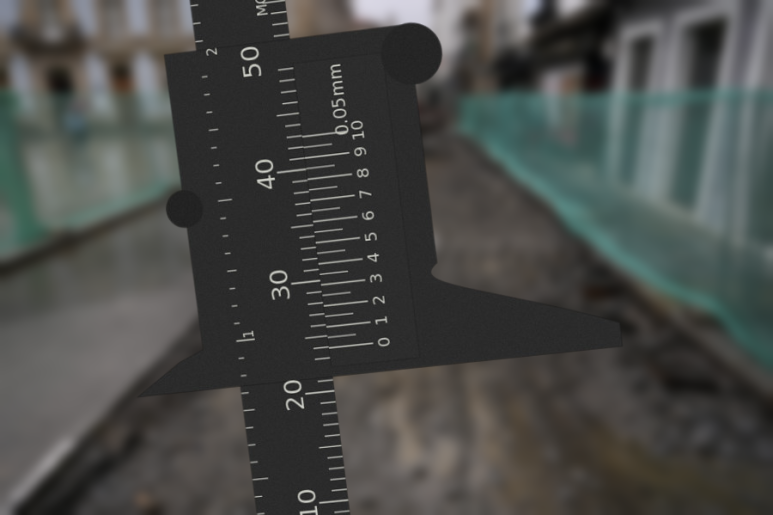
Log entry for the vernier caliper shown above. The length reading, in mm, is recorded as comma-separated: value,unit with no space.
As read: 23.9,mm
